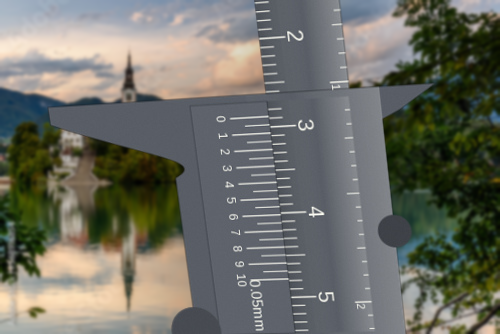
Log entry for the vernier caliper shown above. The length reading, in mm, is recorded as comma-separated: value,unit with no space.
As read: 28.8,mm
